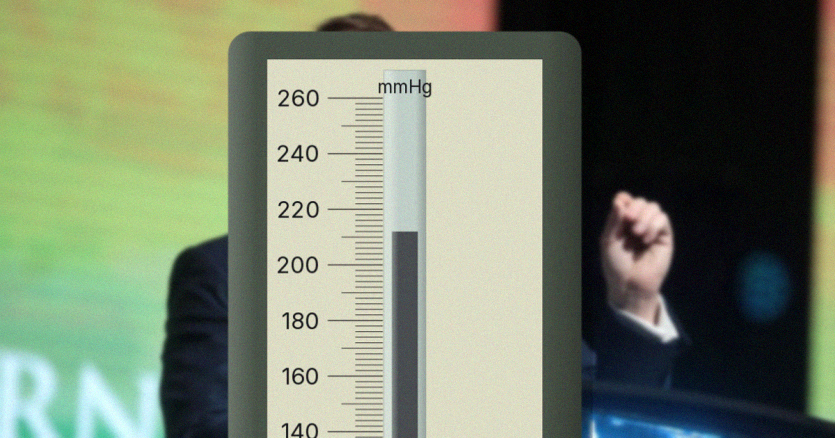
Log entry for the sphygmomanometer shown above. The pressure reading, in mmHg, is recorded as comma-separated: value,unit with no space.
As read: 212,mmHg
